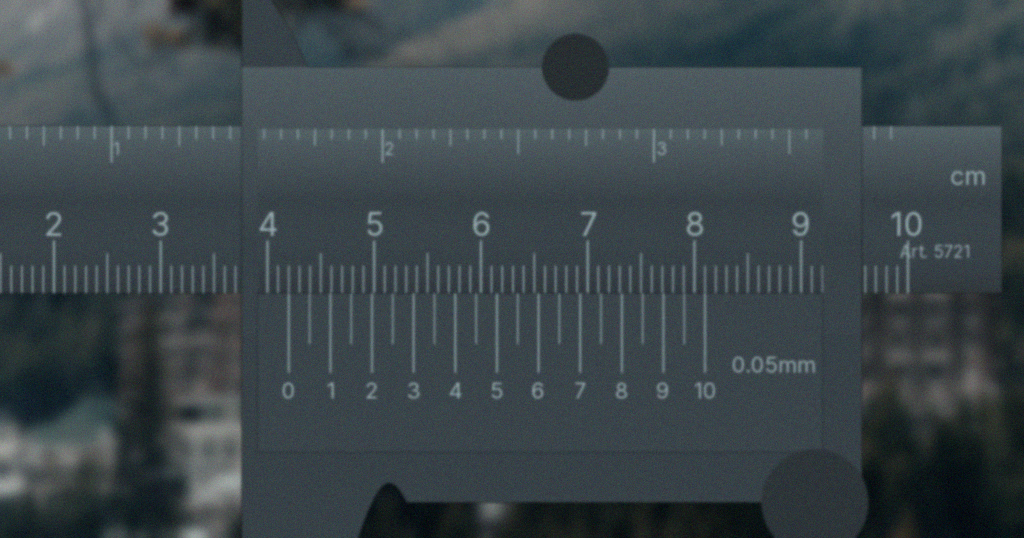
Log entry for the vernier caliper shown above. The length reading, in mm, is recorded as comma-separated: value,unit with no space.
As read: 42.0,mm
